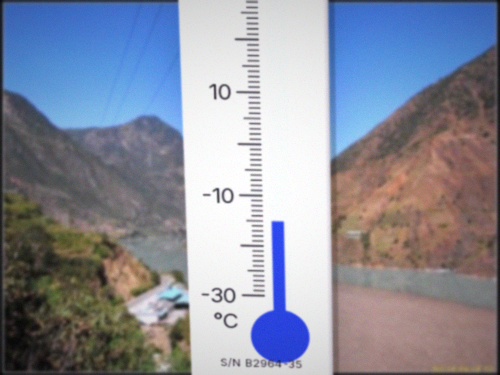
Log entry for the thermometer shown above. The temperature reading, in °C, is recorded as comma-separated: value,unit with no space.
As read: -15,°C
